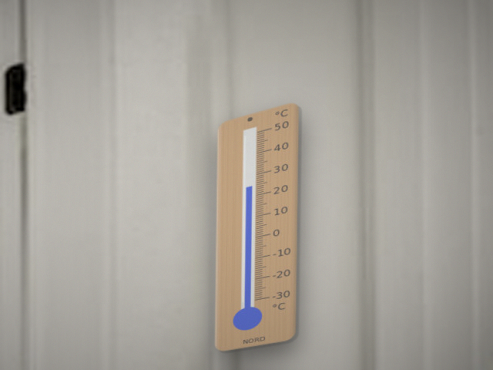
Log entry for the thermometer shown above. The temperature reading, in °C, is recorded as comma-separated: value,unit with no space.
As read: 25,°C
